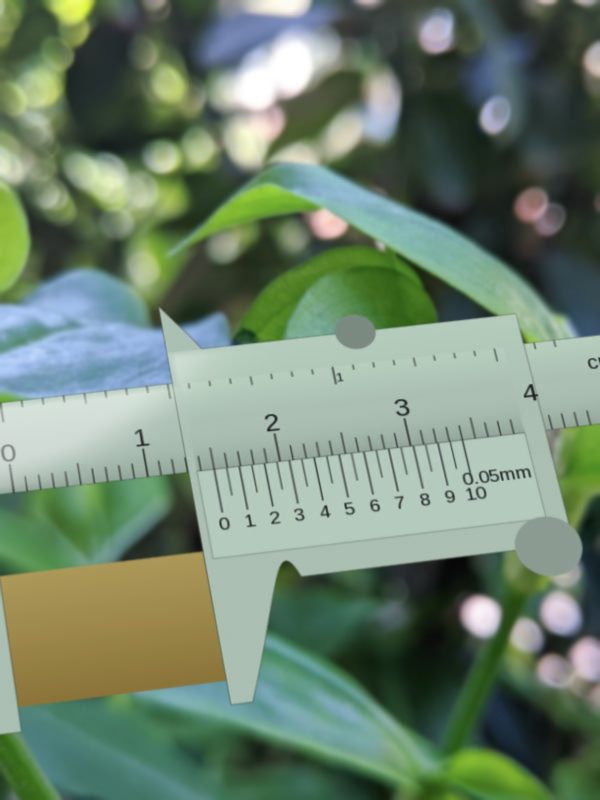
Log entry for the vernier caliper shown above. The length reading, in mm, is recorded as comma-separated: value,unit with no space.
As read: 15.0,mm
